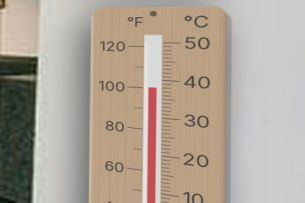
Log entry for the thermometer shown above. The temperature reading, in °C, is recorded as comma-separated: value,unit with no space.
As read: 38,°C
